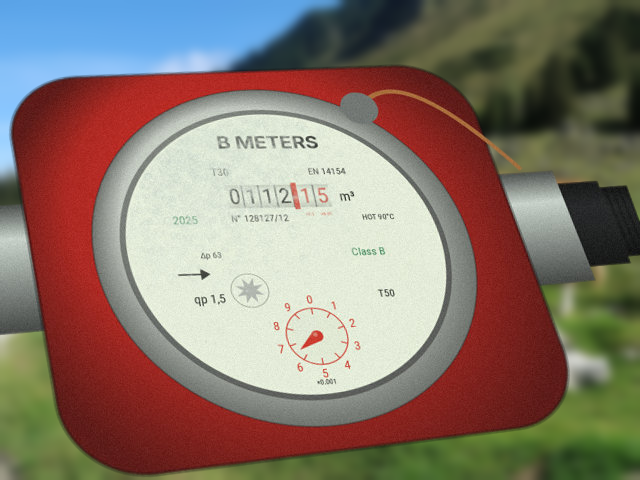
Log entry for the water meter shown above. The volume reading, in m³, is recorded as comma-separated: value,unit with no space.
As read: 112.156,m³
